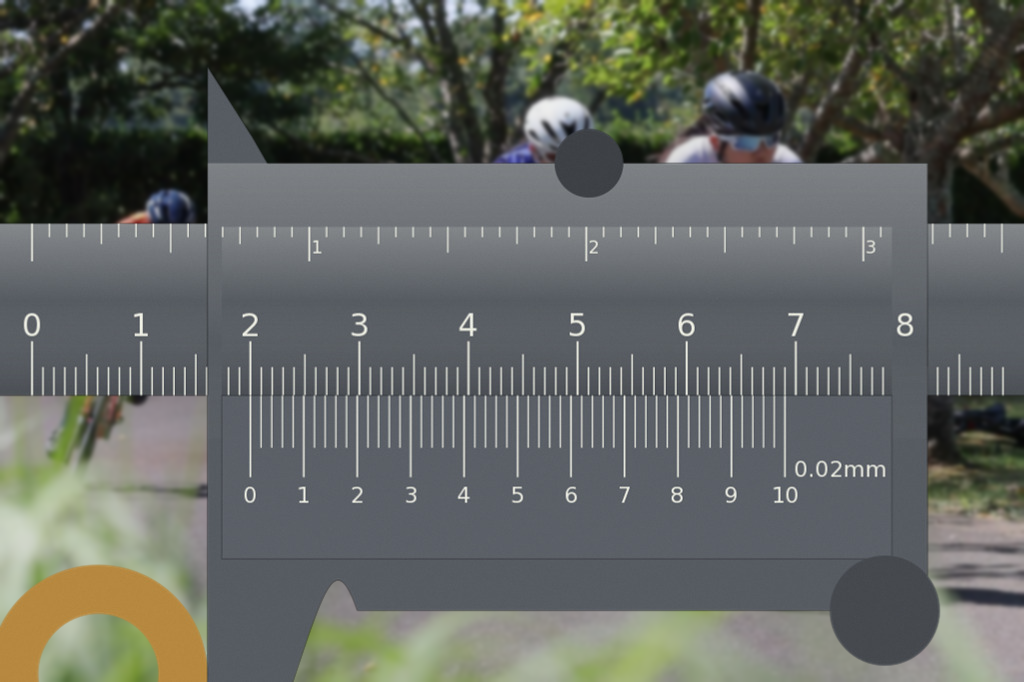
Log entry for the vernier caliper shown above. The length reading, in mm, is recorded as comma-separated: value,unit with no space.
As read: 20.0,mm
